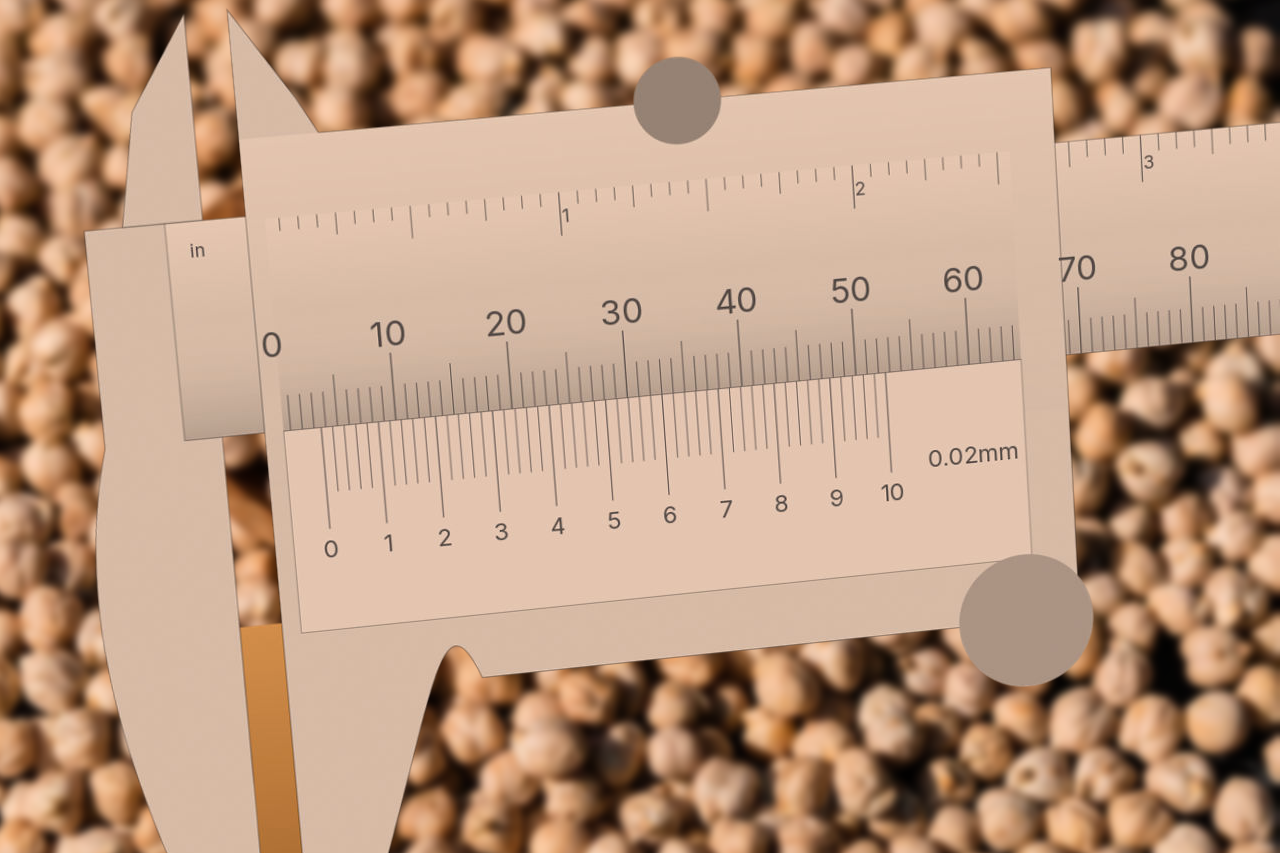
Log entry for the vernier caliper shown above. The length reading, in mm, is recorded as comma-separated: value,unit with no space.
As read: 3.6,mm
